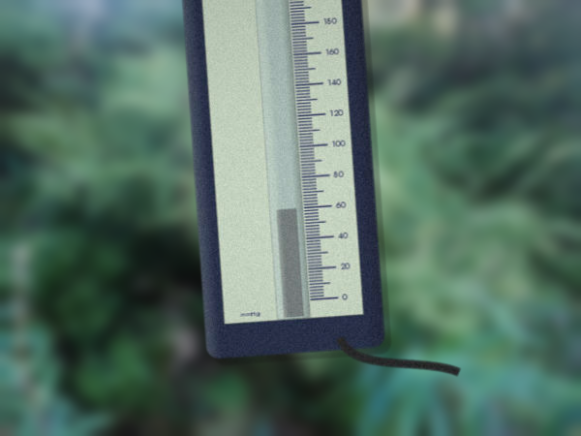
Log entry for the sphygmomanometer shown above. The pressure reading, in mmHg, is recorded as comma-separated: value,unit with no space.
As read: 60,mmHg
